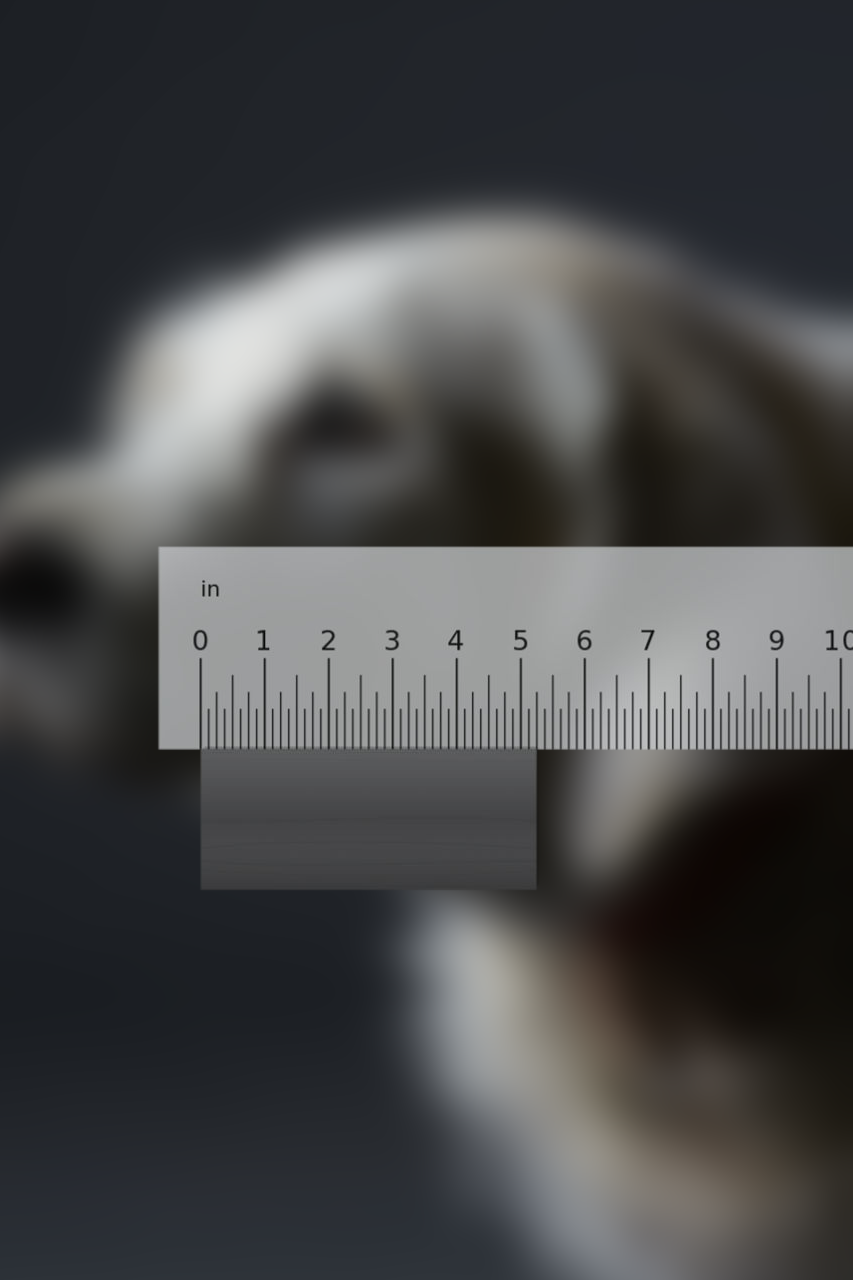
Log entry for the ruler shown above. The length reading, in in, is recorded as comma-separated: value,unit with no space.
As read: 5.25,in
